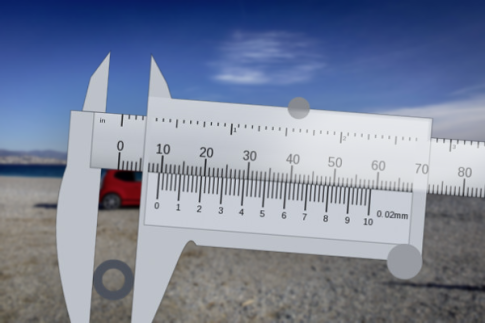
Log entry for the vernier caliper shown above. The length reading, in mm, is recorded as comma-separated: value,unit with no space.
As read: 9.5,mm
